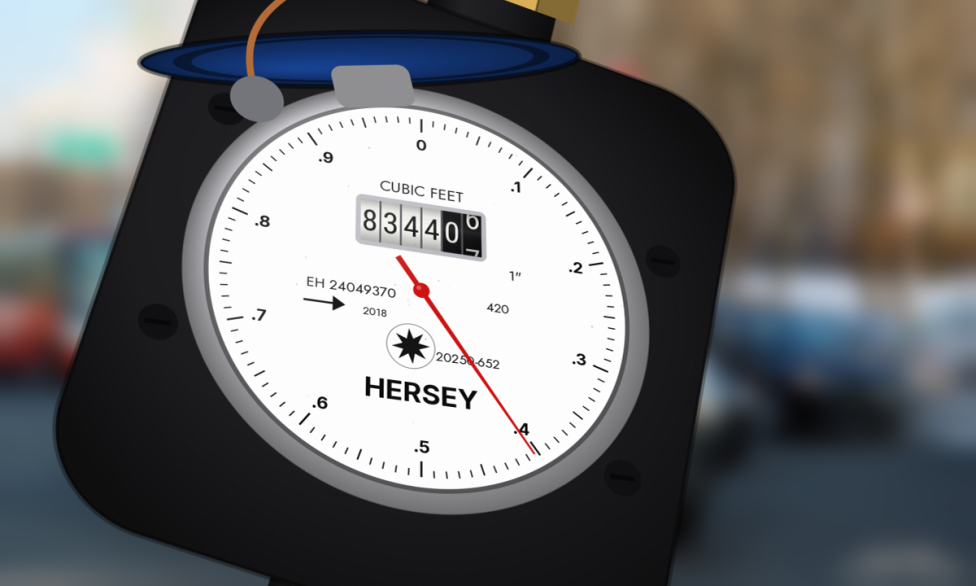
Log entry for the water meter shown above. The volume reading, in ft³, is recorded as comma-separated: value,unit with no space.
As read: 834406.40,ft³
